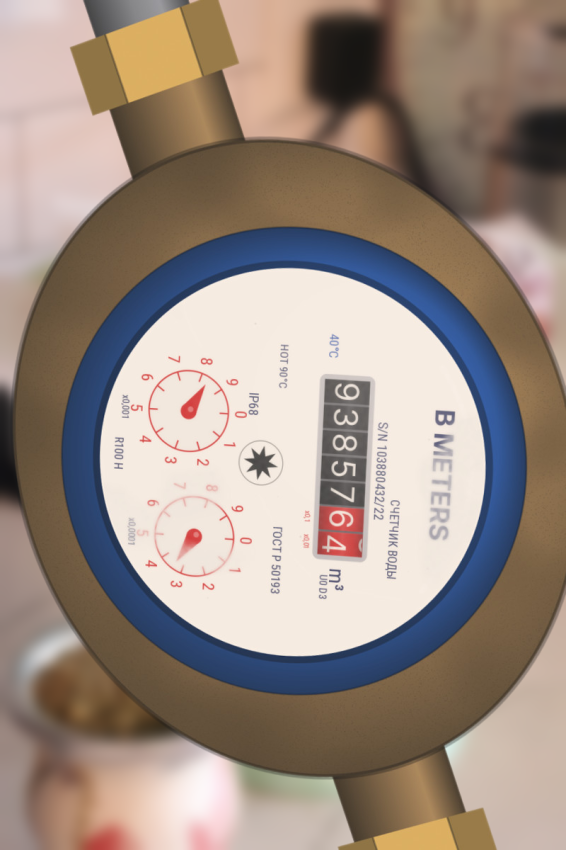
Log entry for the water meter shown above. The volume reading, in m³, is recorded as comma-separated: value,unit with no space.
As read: 93857.6383,m³
